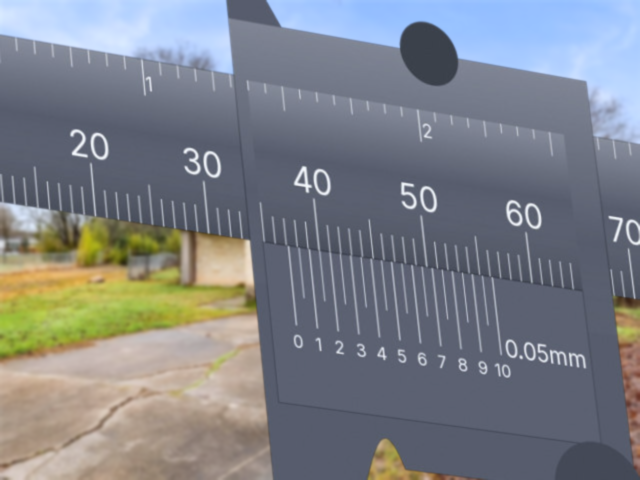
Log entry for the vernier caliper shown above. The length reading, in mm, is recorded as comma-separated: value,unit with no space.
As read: 37.2,mm
